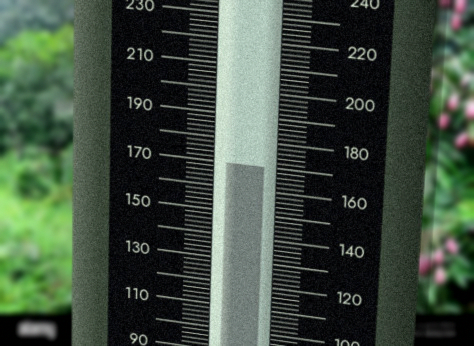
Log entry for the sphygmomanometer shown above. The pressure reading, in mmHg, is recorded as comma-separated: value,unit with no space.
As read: 170,mmHg
